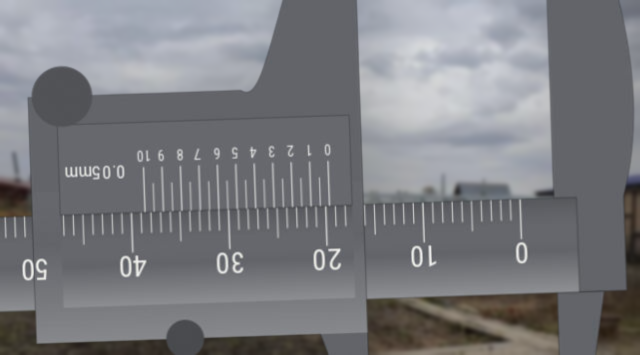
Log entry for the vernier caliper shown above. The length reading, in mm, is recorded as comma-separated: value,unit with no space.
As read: 19.6,mm
